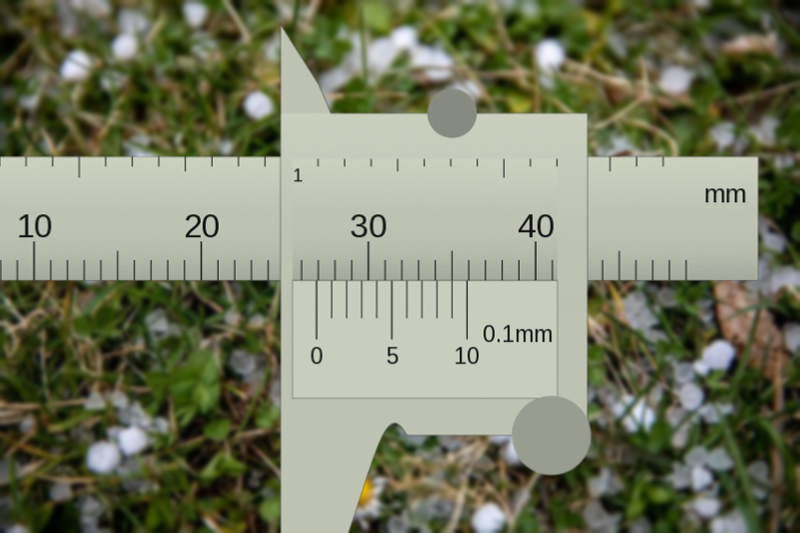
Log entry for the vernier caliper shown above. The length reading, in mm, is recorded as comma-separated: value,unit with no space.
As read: 26.9,mm
